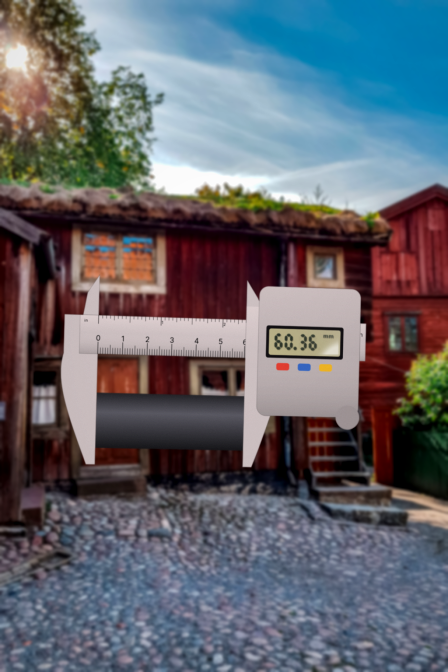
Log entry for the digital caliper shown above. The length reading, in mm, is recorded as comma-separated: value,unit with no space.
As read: 60.36,mm
